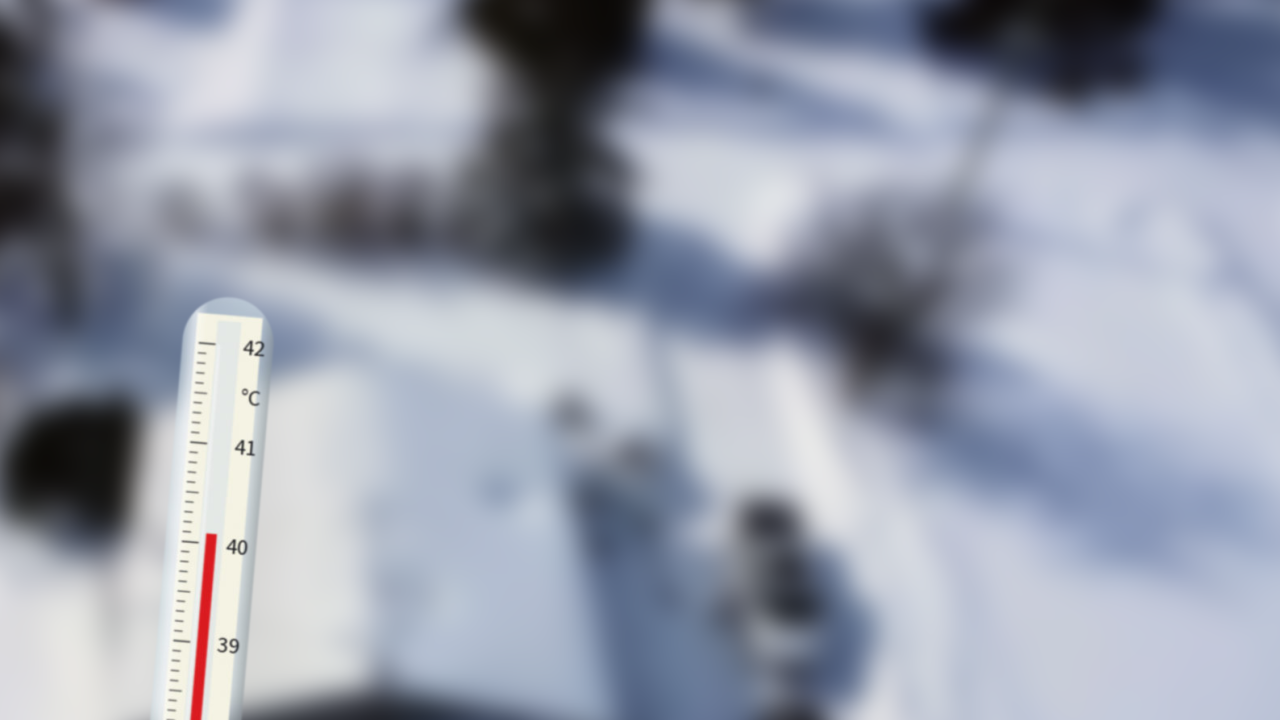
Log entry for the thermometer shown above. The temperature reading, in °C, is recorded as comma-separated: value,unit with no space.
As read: 40.1,°C
